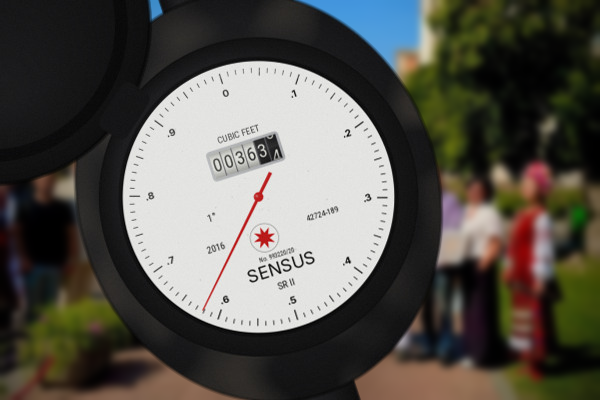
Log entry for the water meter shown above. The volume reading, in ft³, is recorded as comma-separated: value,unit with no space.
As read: 3633.62,ft³
